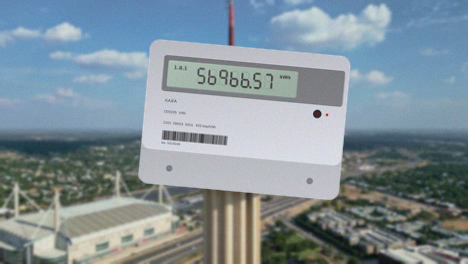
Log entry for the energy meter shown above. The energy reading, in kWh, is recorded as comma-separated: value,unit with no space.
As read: 56966.57,kWh
